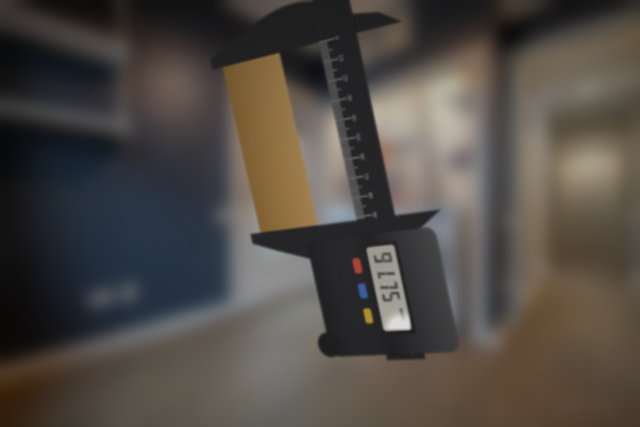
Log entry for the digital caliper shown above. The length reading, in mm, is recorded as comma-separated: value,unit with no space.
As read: 91.75,mm
